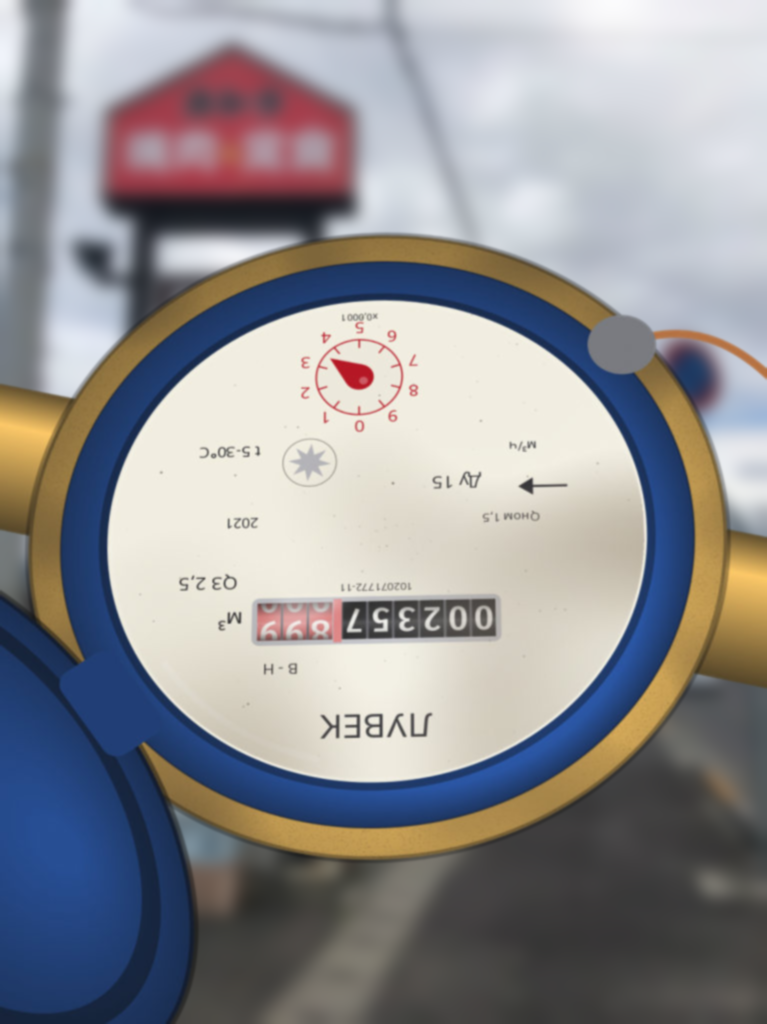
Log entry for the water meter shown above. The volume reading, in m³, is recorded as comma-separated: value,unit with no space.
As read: 2357.8993,m³
